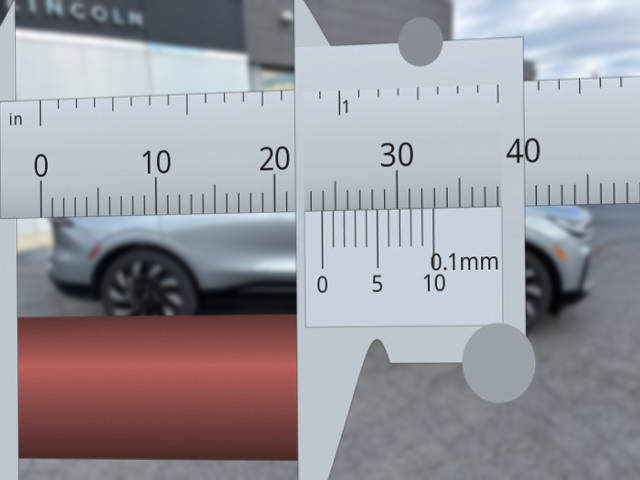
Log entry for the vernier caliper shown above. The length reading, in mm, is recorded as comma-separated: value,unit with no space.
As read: 23.9,mm
